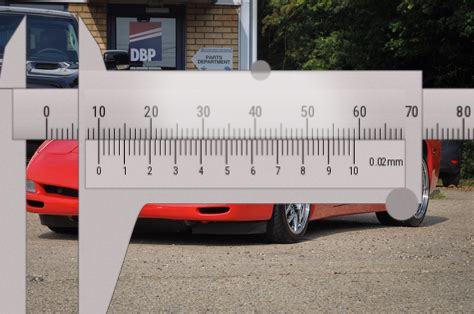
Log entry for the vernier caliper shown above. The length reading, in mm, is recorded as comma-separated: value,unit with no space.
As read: 10.0,mm
